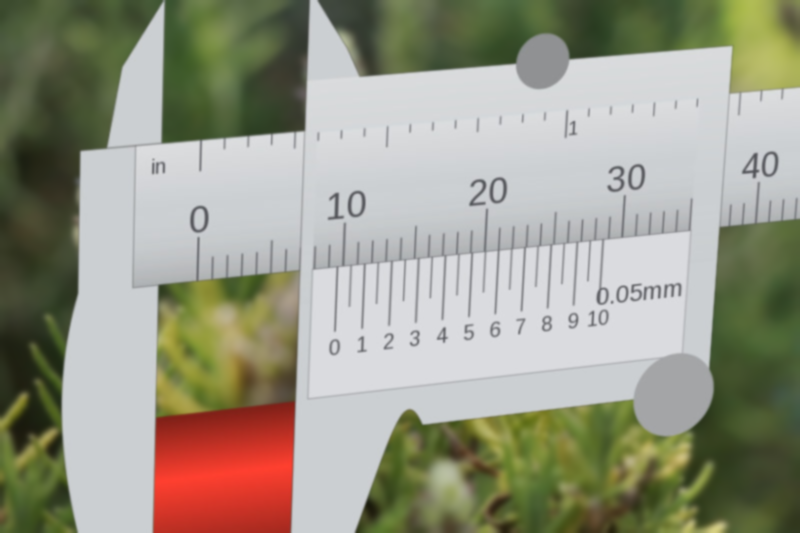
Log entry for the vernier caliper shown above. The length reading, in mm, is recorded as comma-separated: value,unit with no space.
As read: 9.6,mm
